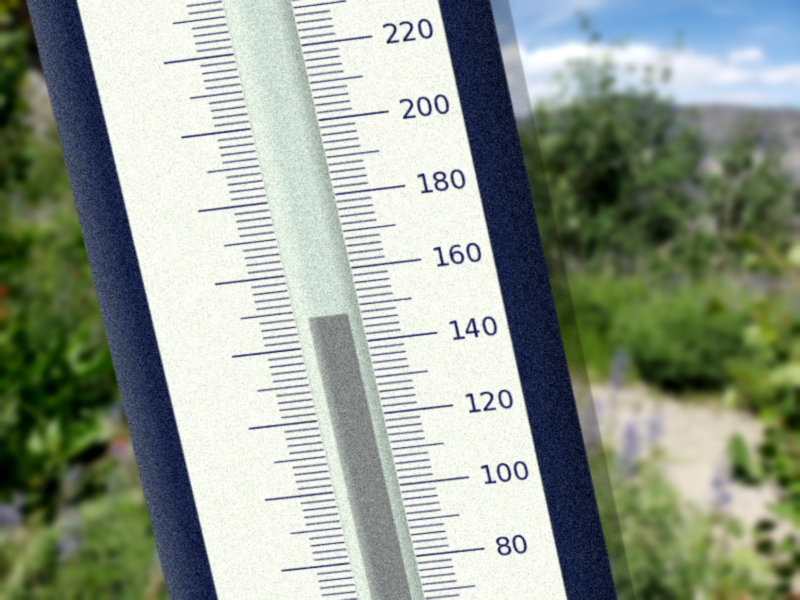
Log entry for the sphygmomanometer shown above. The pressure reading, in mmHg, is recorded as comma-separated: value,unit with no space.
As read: 148,mmHg
